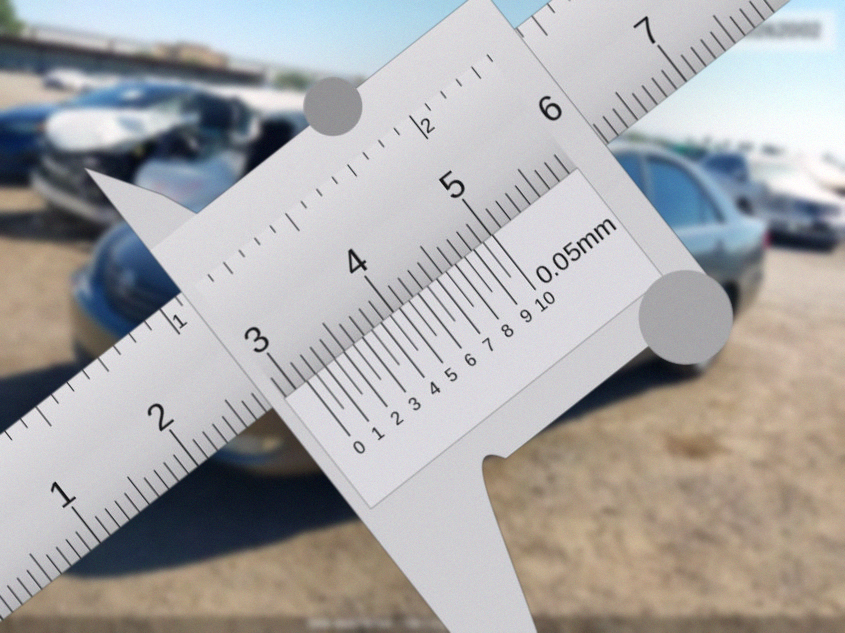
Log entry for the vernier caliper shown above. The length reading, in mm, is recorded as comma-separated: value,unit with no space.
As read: 31.1,mm
